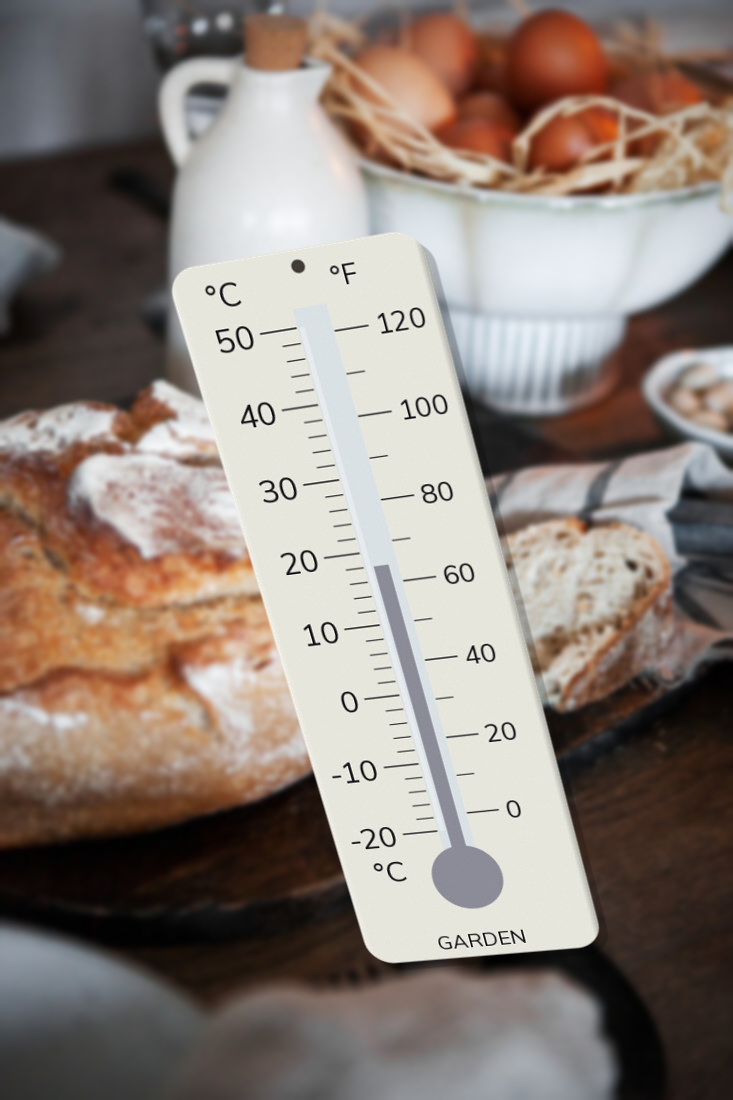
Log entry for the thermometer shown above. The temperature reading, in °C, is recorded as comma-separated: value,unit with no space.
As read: 18,°C
